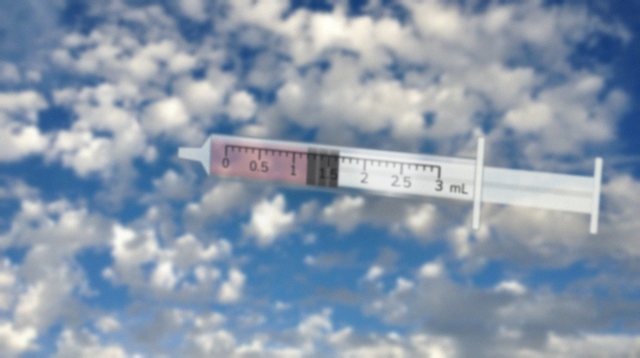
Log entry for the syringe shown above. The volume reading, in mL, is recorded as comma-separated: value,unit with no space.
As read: 1.2,mL
